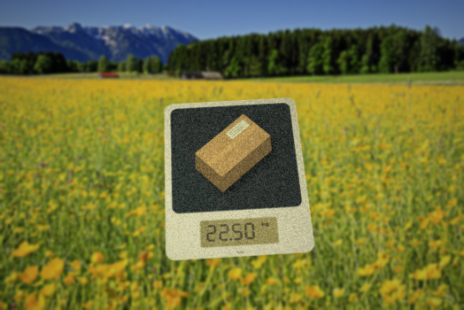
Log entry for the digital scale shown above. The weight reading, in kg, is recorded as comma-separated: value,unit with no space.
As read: 22.50,kg
